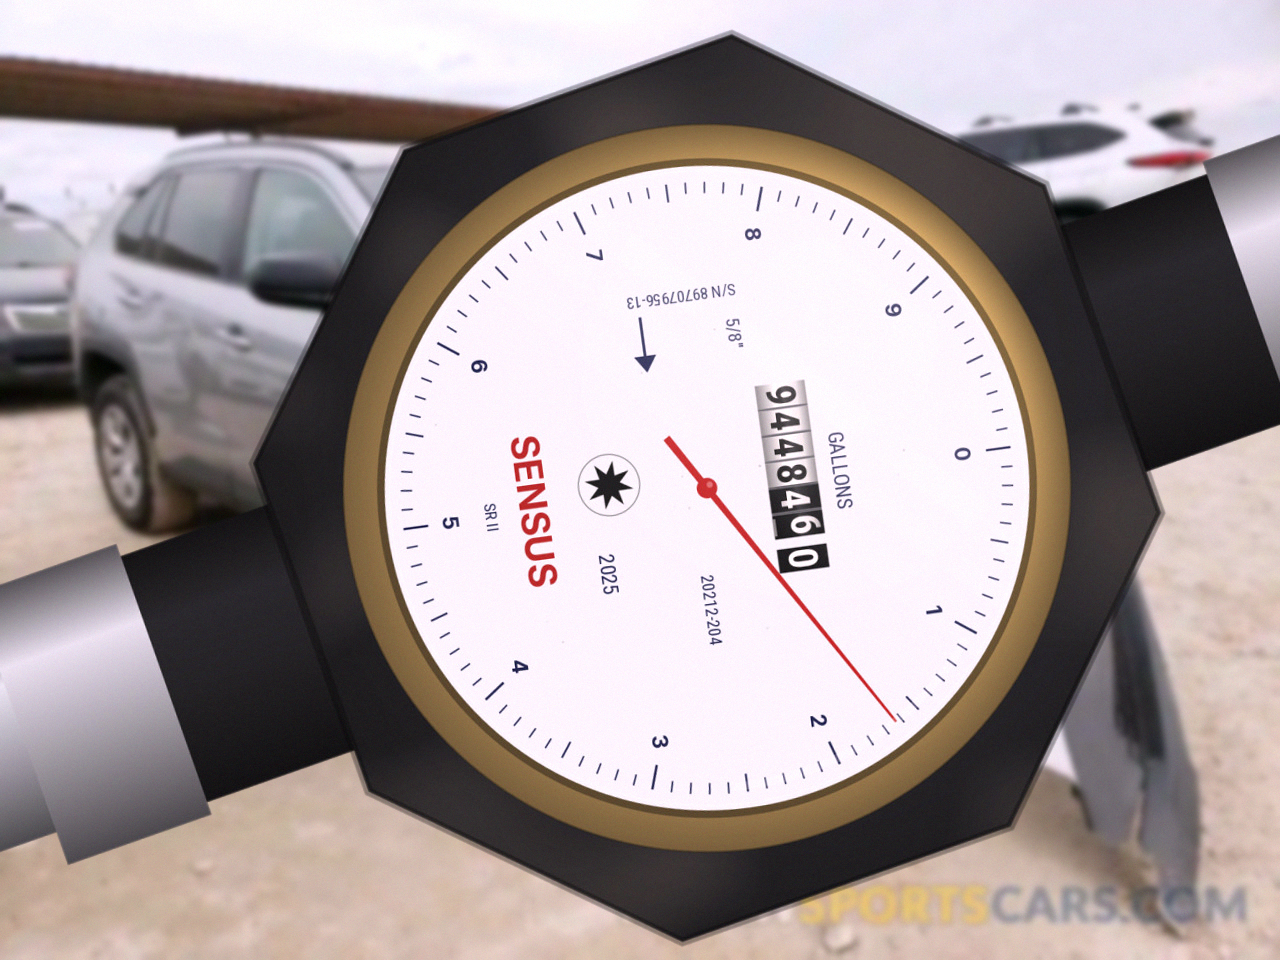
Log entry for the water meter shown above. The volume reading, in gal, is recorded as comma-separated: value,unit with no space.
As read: 9448461.6,gal
